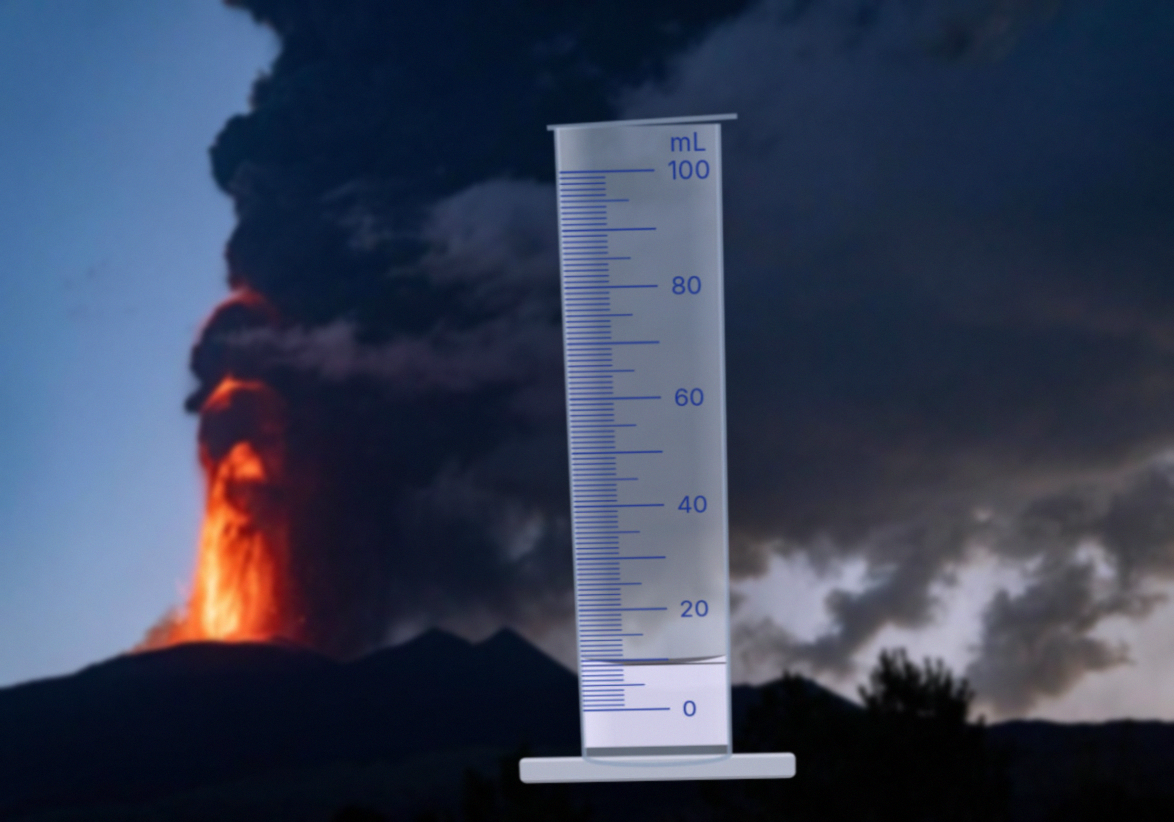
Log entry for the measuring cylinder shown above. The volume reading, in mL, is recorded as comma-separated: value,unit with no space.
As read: 9,mL
